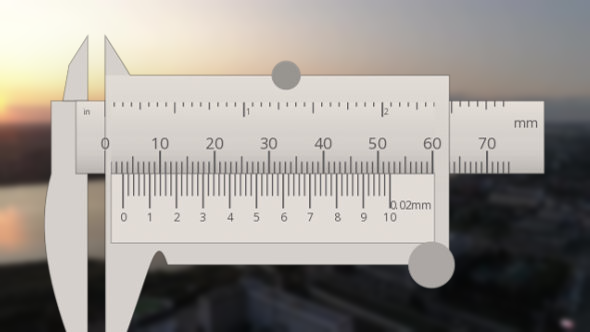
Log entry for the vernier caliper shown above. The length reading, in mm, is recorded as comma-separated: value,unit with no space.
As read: 3.2,mm
